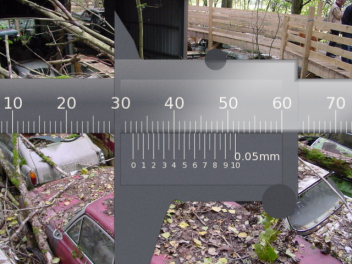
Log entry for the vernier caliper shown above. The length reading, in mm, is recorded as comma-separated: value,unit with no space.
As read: 32.4,mm
